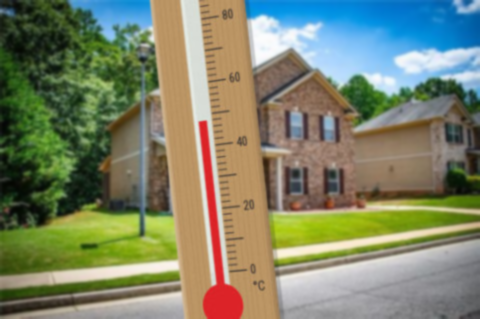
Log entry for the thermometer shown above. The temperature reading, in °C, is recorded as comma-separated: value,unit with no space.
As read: 48,°C
